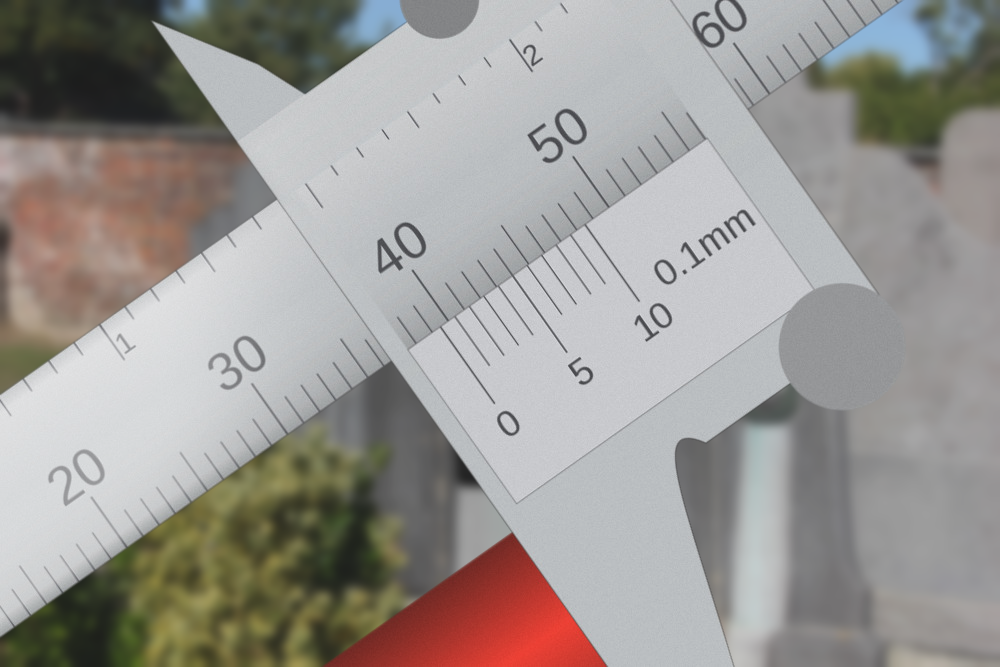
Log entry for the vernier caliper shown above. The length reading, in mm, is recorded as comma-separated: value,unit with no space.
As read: 39.5,mm
